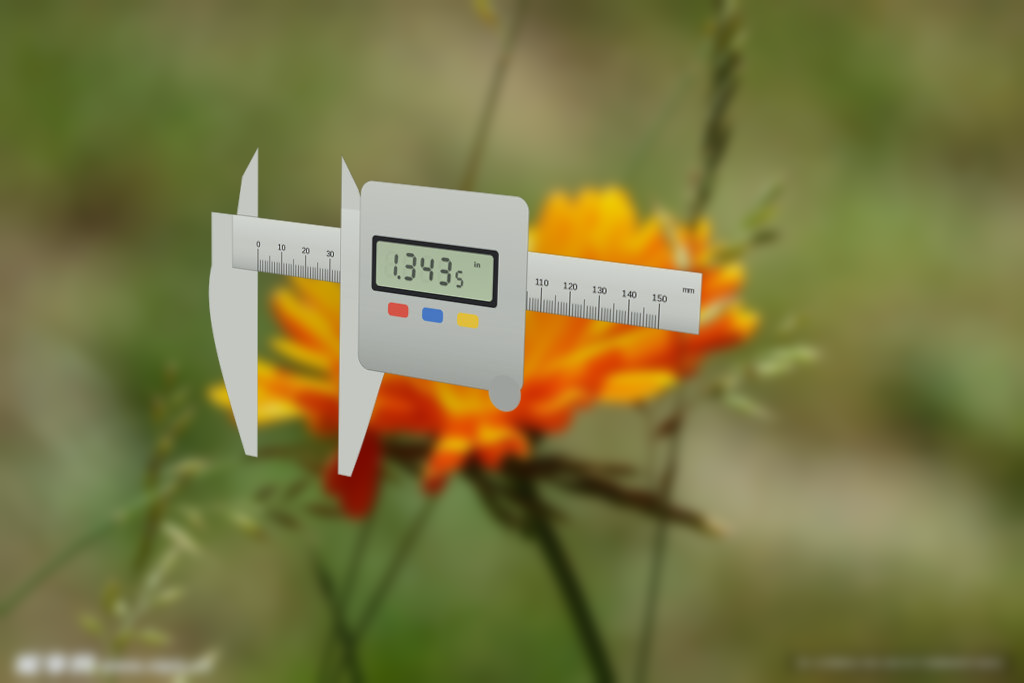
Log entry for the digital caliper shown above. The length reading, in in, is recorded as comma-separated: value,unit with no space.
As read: 1.3435,in
